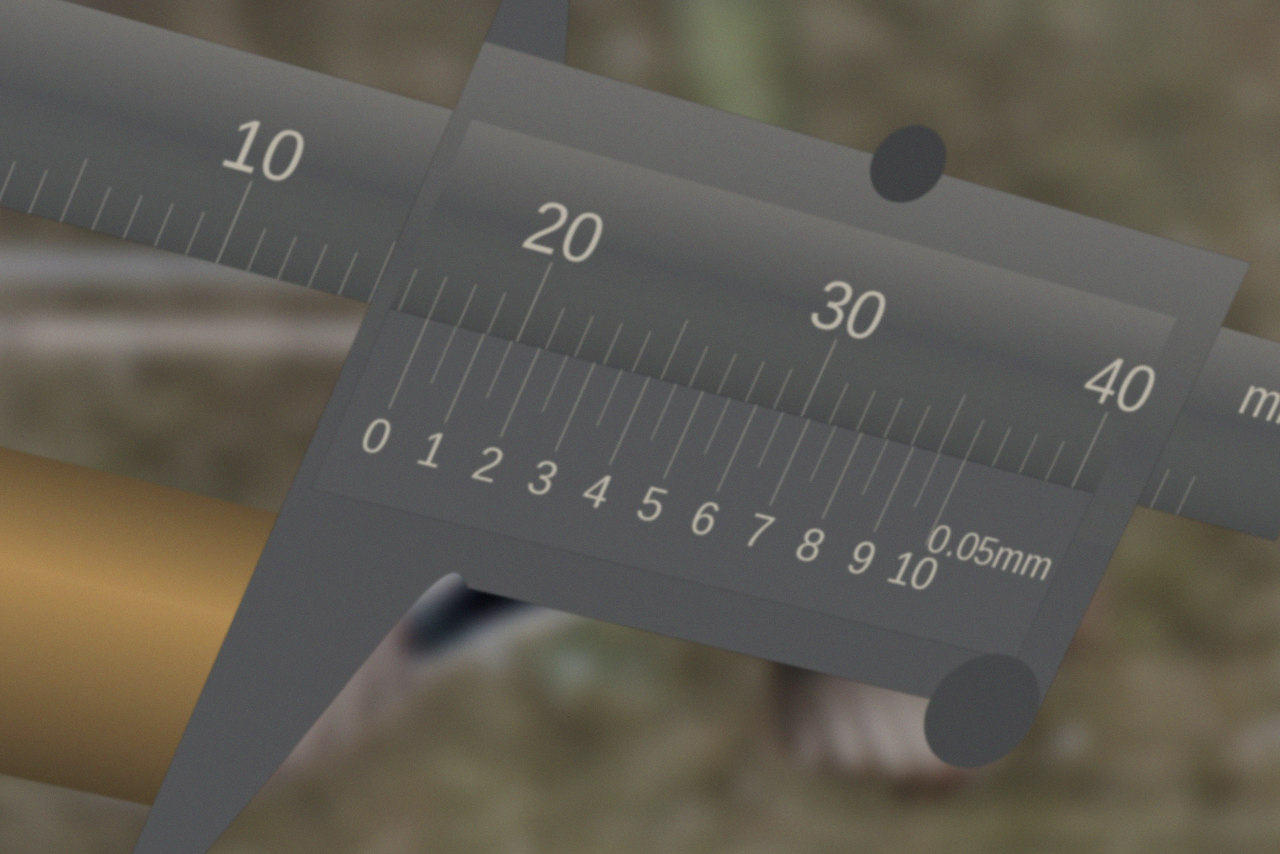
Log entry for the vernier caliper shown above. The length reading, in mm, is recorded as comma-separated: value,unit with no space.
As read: 17.0,mm
